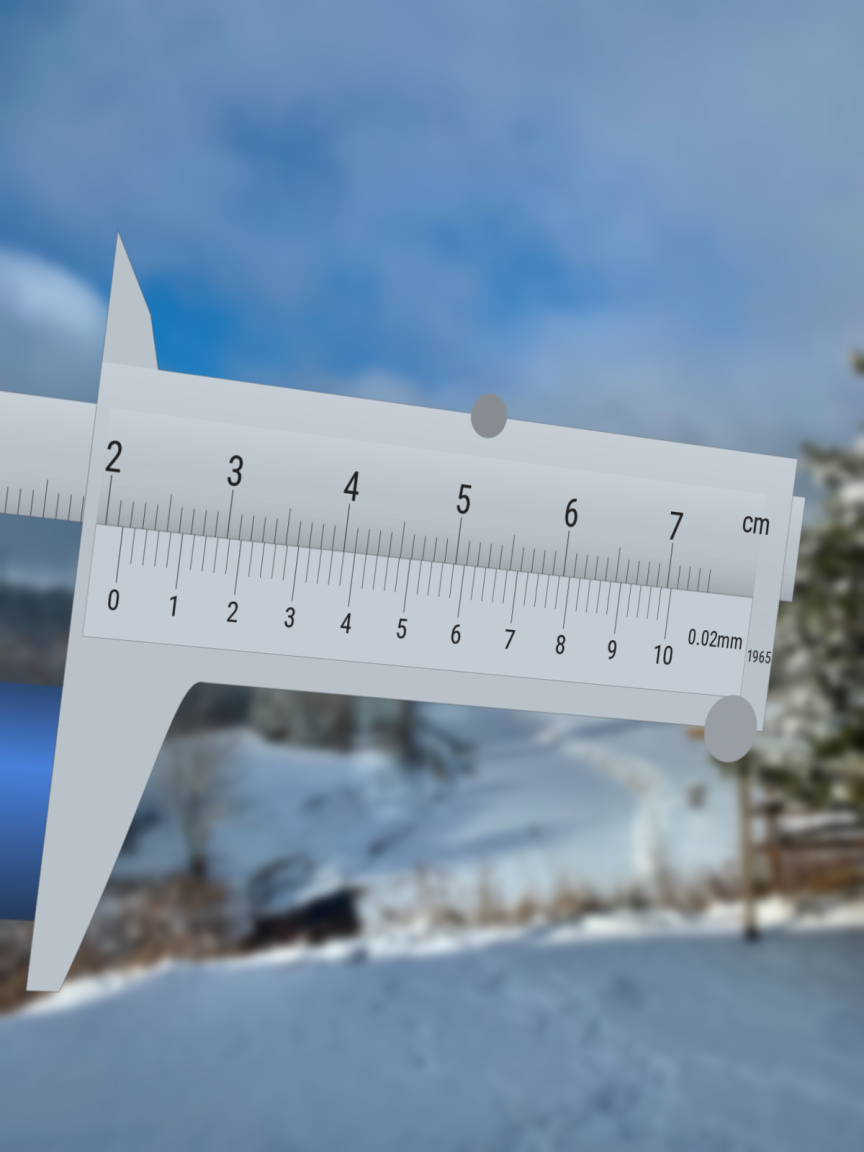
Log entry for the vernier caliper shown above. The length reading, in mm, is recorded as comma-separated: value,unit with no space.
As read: 21.4,mm
